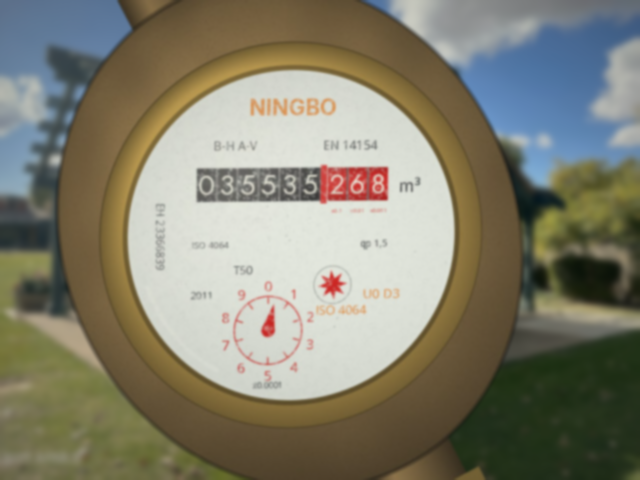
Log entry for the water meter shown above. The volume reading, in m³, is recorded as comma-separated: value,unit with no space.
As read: 35535.2680,m³
